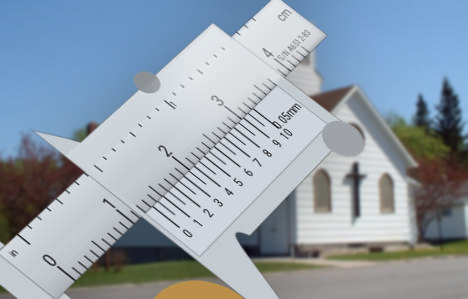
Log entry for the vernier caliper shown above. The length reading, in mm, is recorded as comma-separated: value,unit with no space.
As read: 13.2,mm
